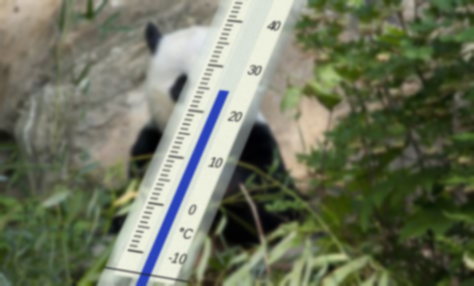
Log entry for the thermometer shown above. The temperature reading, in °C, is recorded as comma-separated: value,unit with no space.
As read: 25,°C
